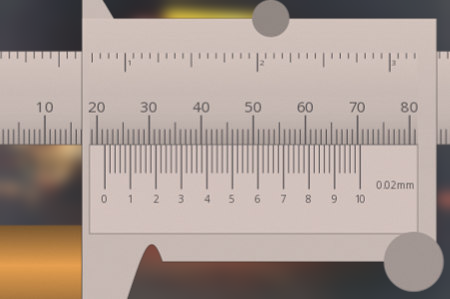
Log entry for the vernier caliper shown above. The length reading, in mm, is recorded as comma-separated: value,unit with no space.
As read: 21.5,mm
